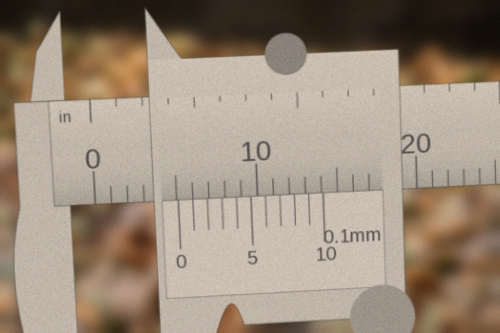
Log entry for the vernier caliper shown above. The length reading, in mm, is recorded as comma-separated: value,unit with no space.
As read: 5.1,mm
